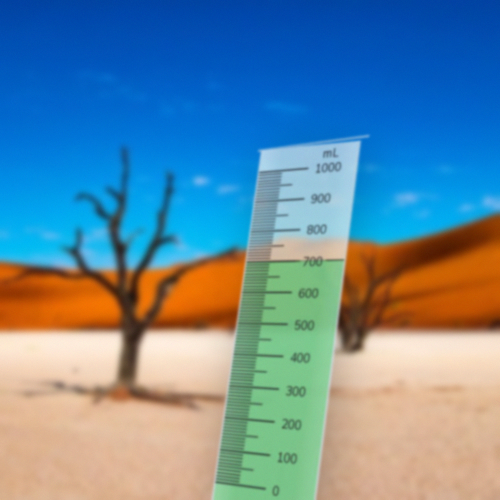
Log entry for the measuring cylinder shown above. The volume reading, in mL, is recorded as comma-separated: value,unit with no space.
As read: 700,mL
